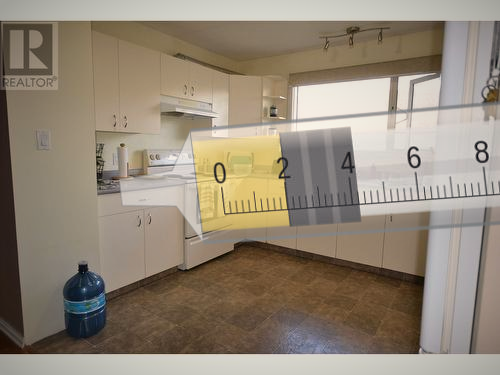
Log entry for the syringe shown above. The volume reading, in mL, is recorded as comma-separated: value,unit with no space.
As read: 2,mL
